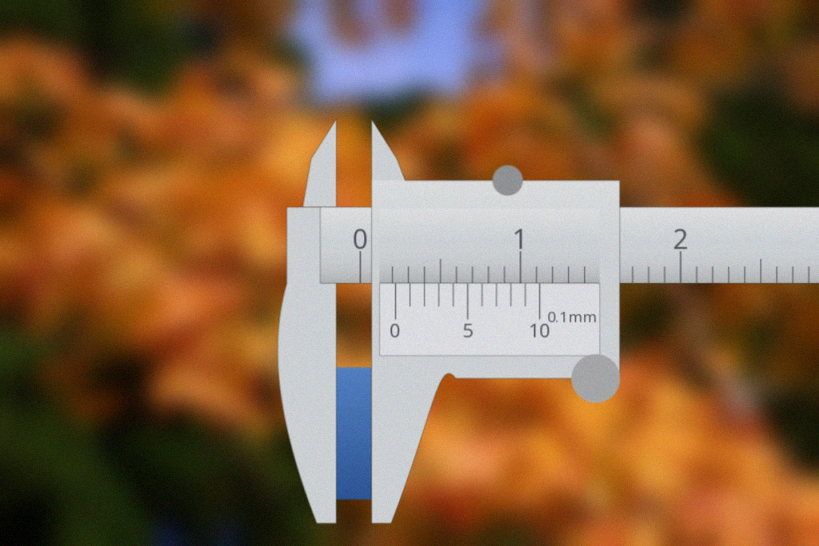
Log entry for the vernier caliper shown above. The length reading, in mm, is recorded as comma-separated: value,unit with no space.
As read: 2.2,mm
